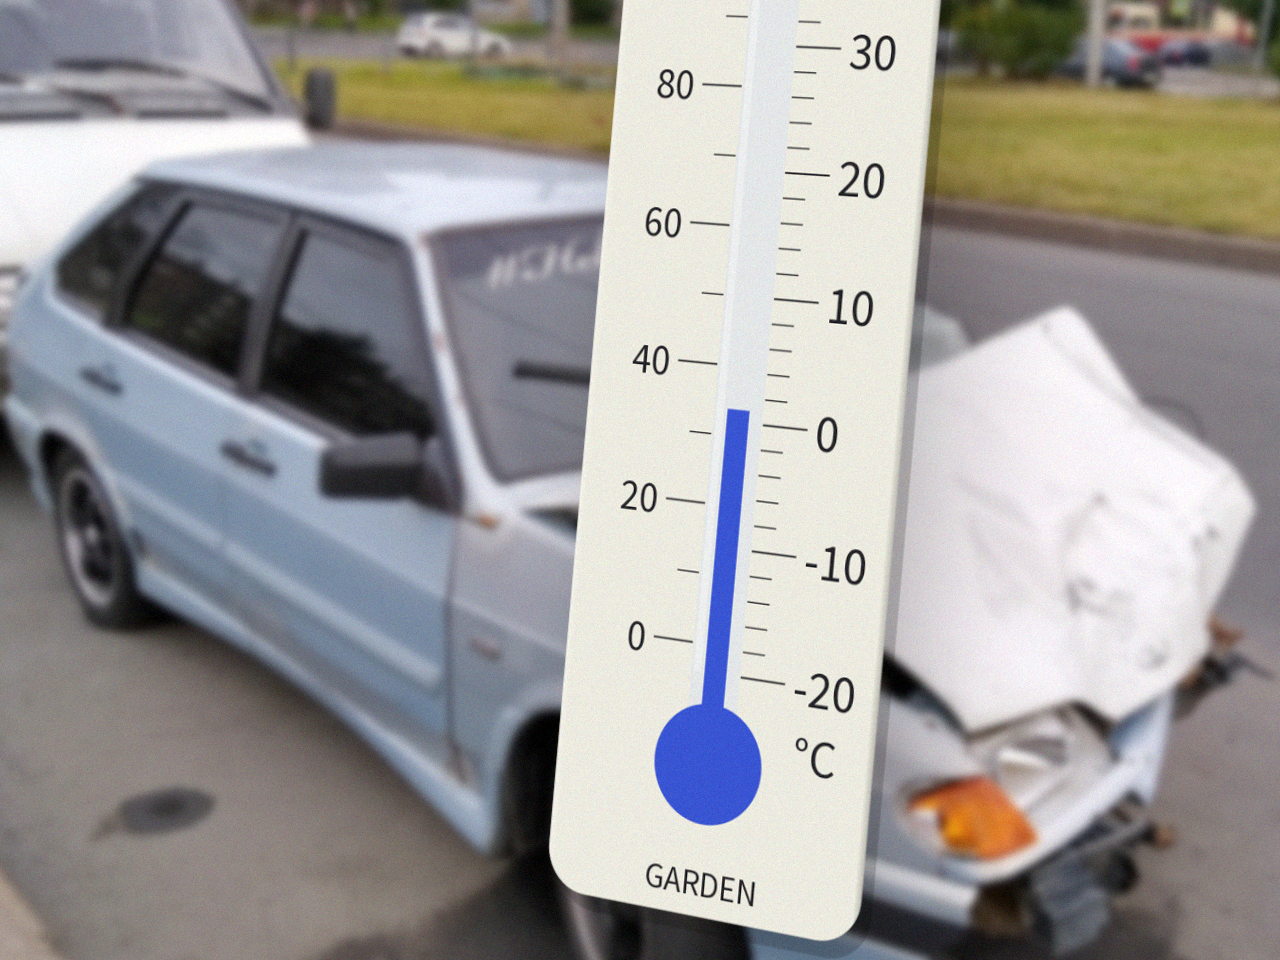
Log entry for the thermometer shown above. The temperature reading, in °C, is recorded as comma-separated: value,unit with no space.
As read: 1,°C
